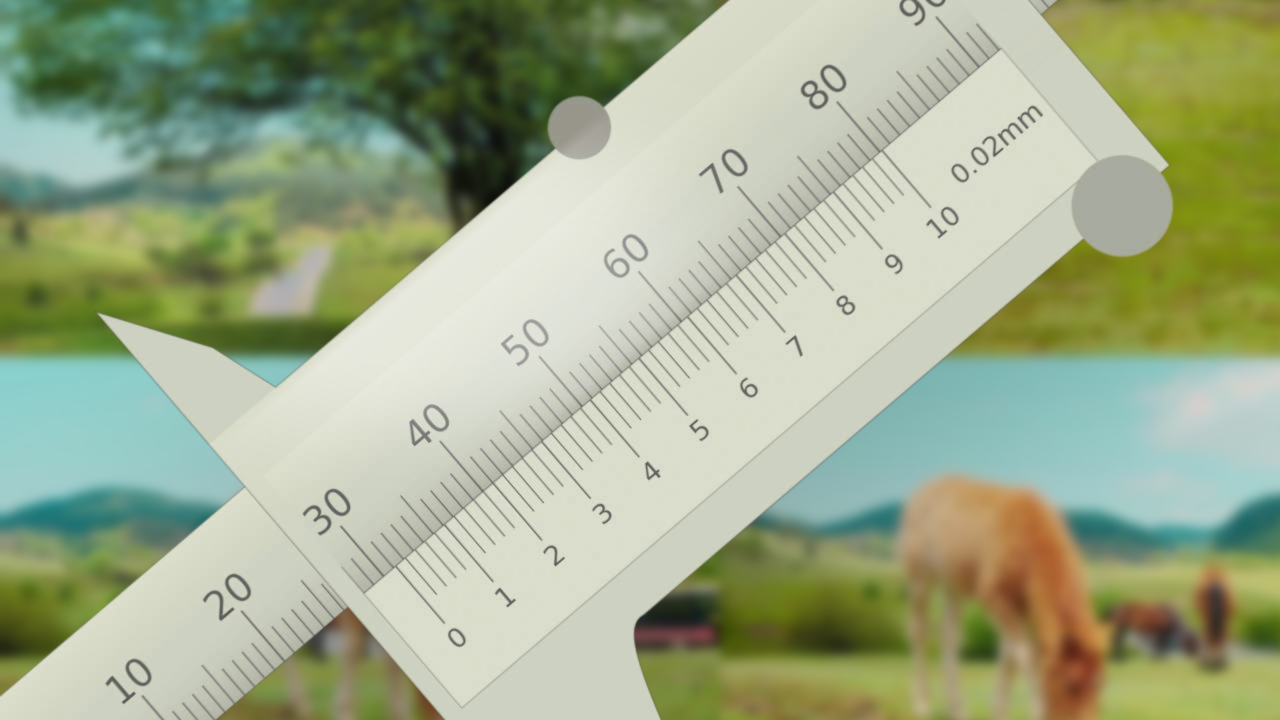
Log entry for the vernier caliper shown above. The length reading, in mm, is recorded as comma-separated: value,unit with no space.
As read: 31.2,mm
